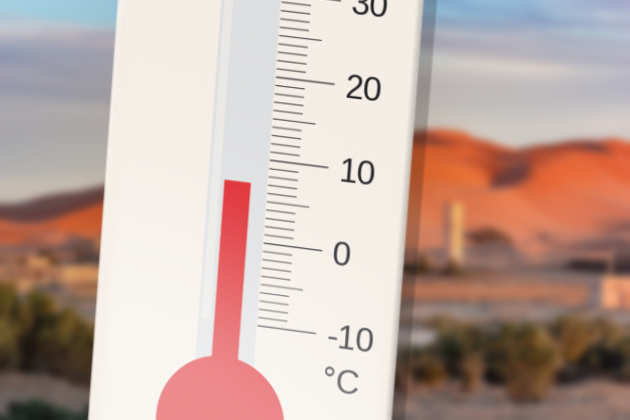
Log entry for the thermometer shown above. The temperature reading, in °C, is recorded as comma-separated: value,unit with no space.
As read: 7,°C
